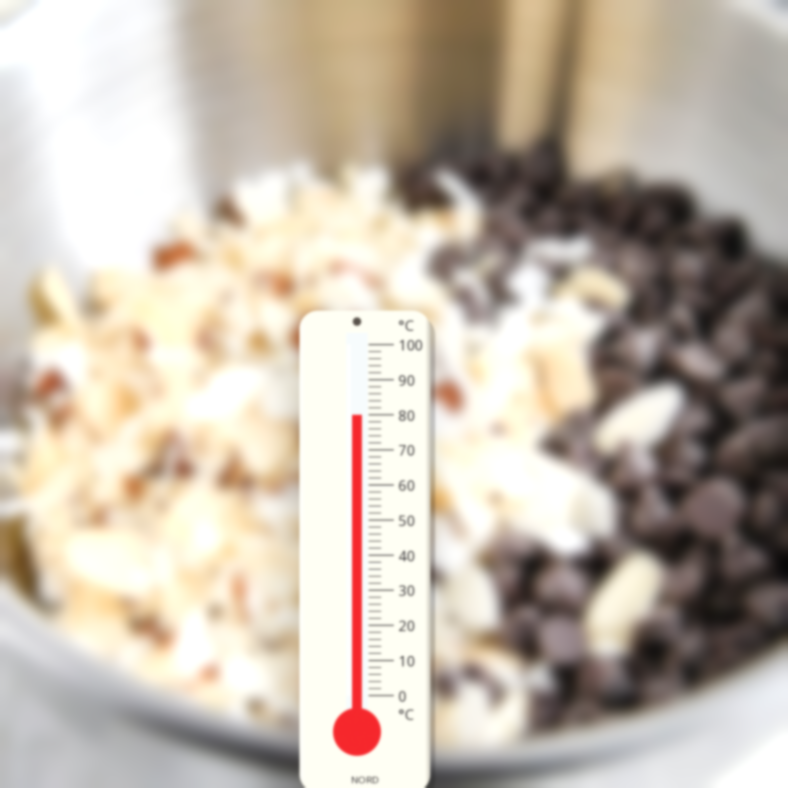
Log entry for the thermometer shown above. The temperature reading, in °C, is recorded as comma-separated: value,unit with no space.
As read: 80,°C
